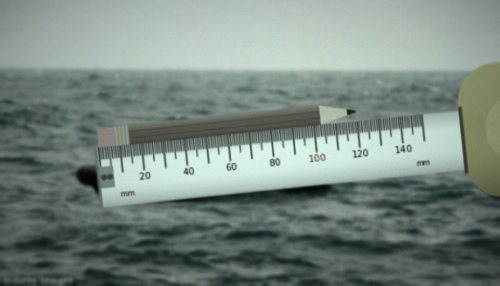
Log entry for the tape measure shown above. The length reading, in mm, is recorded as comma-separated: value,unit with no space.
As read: 120,mm
